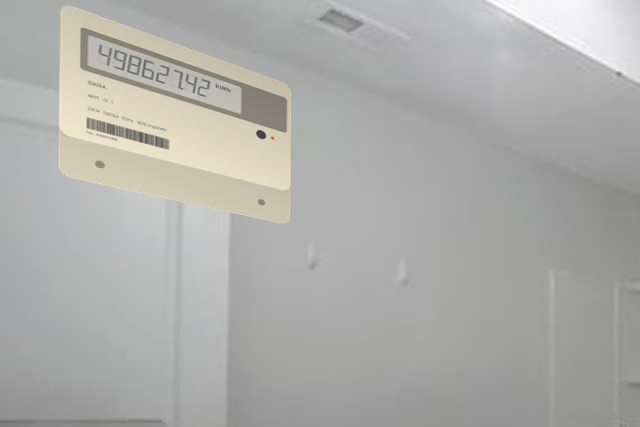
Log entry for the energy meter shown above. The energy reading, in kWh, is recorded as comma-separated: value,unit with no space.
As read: 498627.42,kWh
